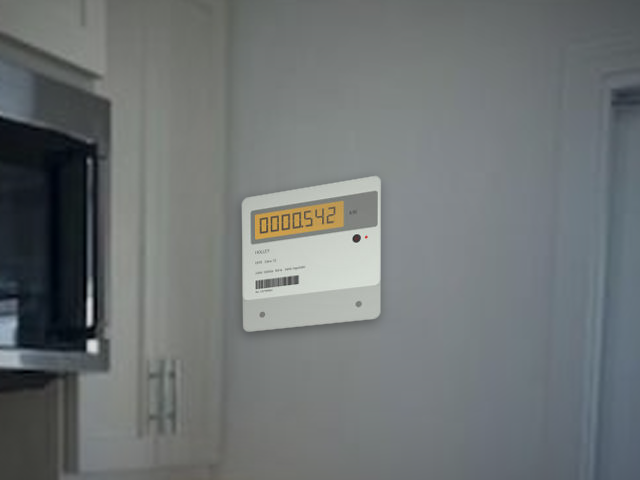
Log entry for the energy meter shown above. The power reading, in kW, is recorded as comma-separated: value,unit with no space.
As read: 0.542,kW
